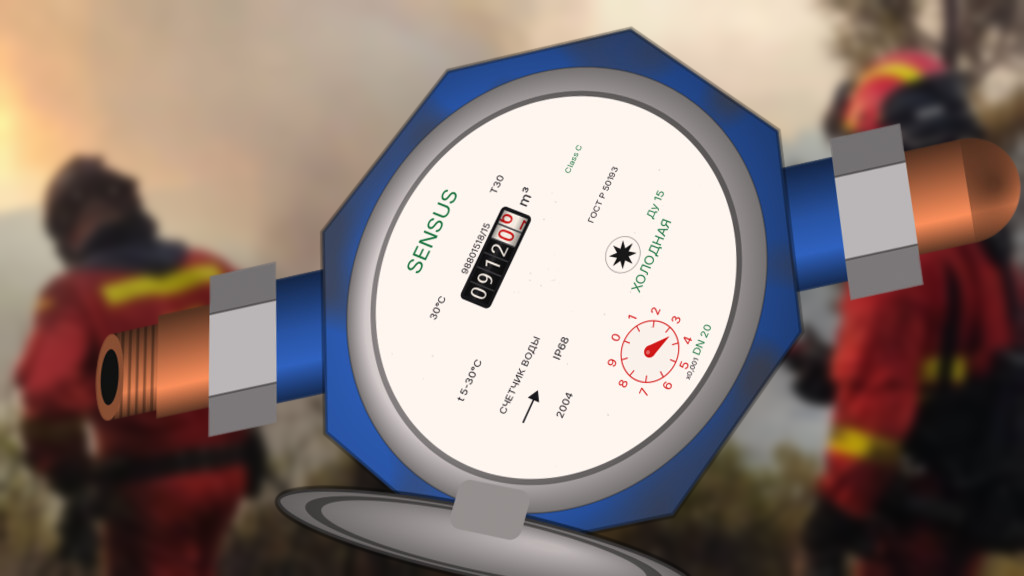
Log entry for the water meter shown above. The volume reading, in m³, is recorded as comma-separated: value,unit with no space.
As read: 912.063,m³
